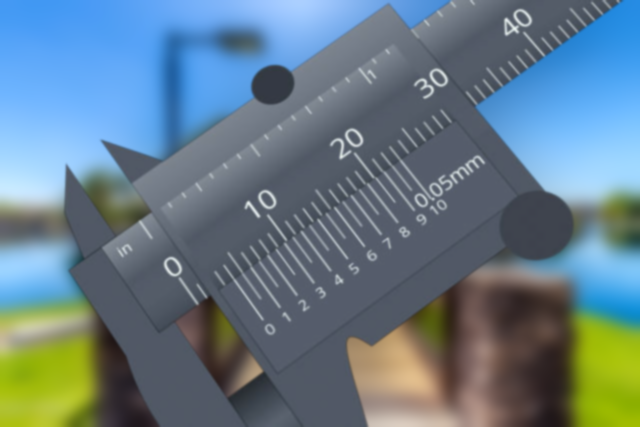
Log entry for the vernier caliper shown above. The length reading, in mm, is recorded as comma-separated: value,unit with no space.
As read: 4.0,mm
